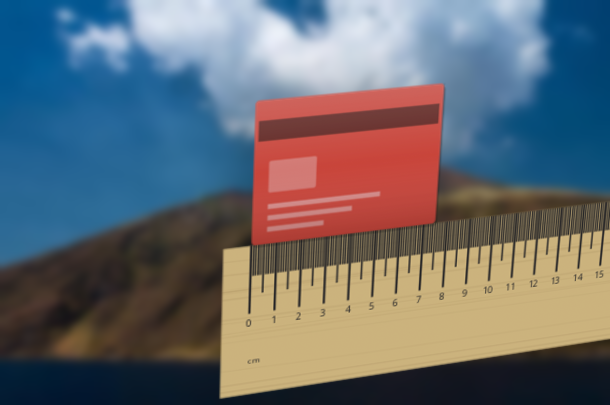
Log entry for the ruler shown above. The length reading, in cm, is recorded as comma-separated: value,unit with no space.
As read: 7.5,cm
